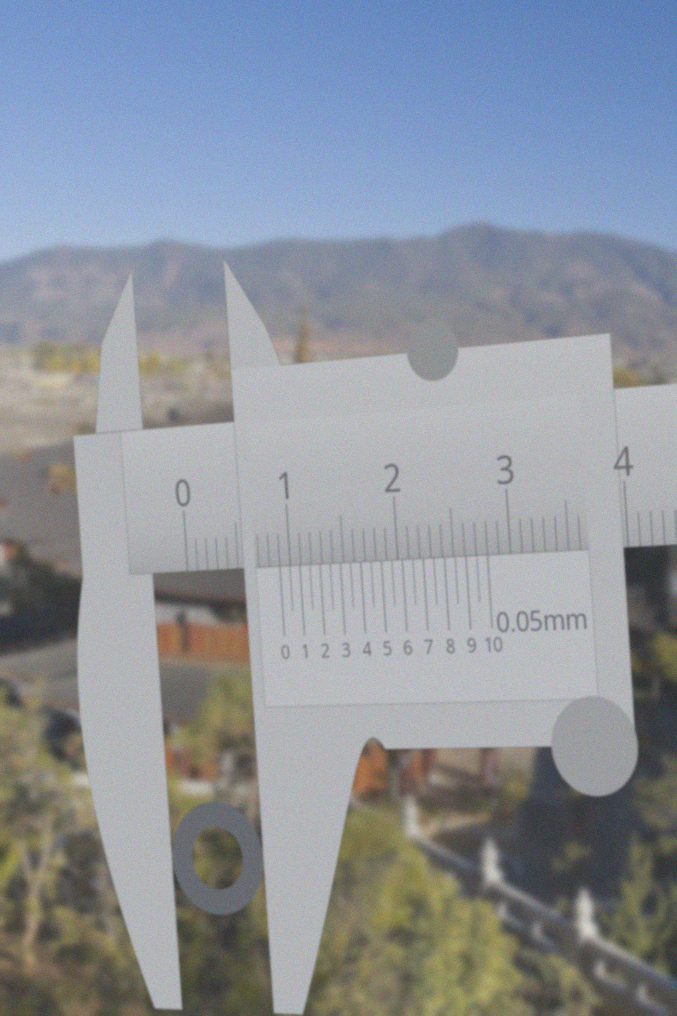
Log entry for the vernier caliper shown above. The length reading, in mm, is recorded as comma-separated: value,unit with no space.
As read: 9.0,mm
